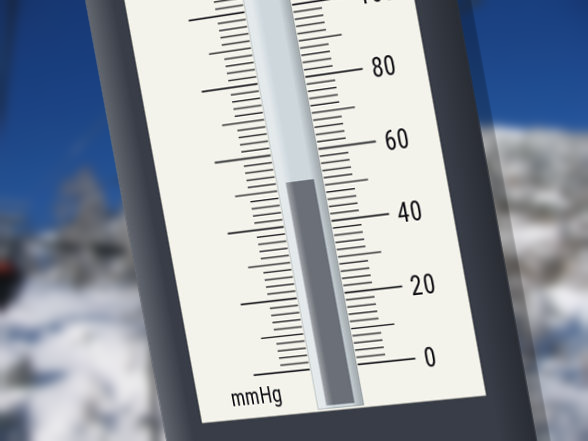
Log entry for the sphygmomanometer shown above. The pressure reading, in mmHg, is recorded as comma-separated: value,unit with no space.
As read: 52,mmHg
